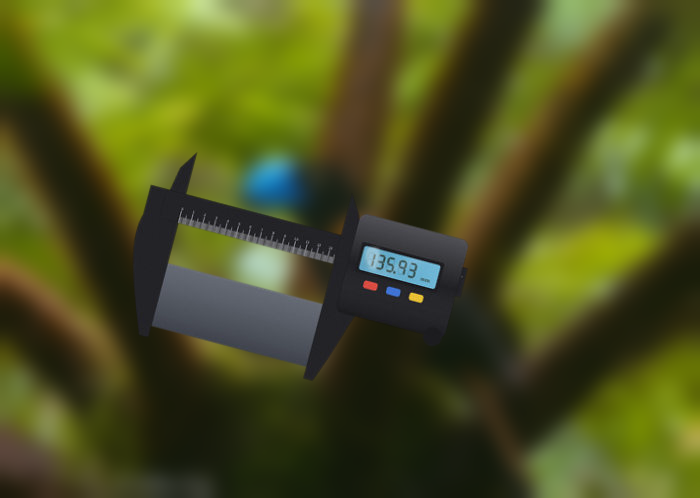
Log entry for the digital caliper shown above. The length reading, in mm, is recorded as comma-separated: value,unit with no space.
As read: 135.93,mm
